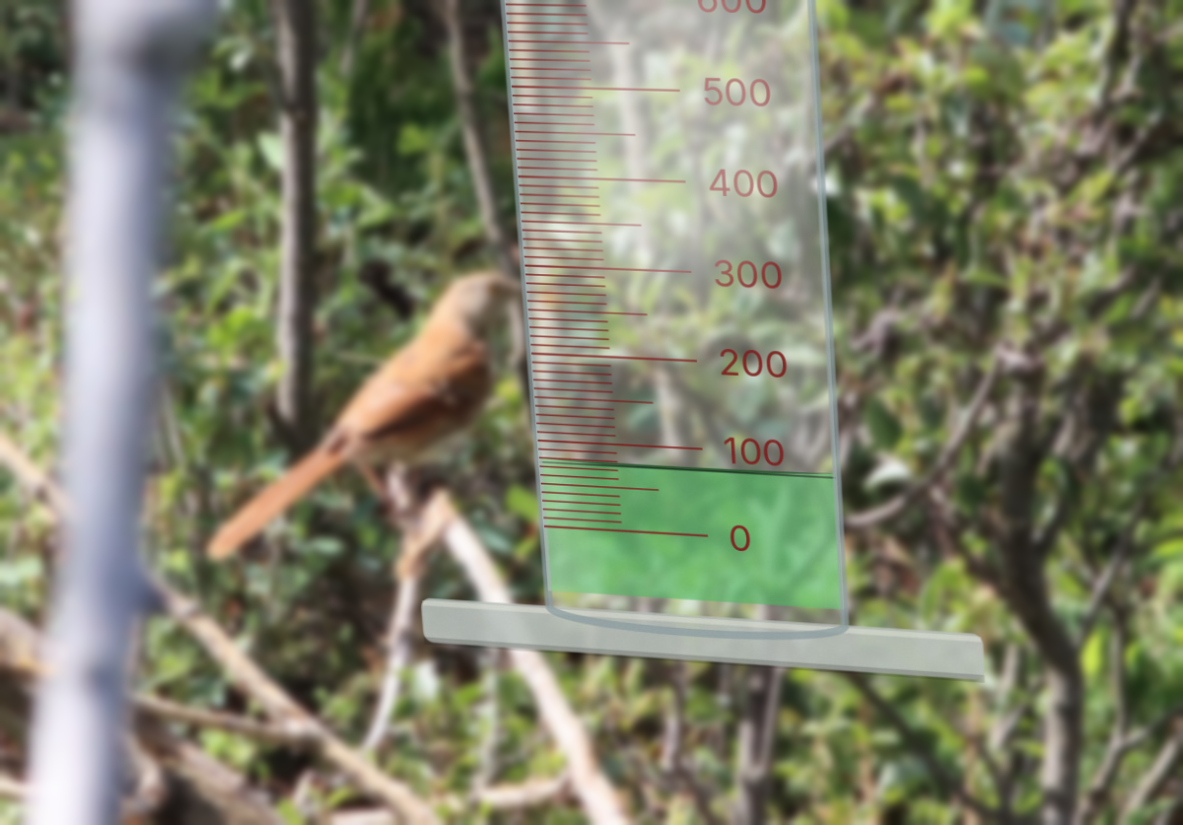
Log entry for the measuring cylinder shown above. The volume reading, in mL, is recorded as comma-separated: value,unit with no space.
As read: 75,mL
